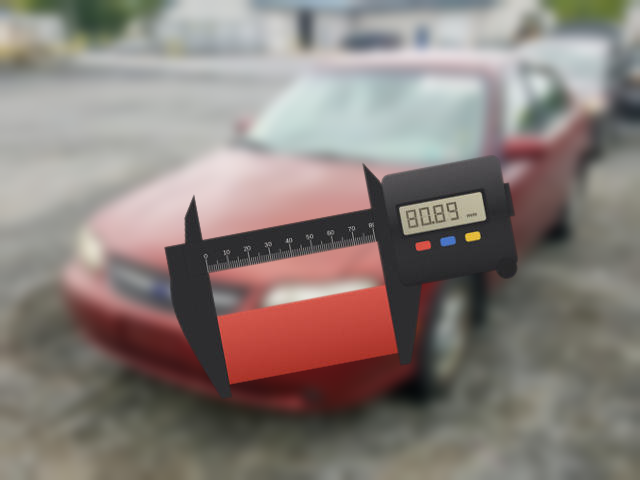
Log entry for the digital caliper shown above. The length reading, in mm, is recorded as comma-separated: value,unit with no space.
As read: 80.89,mm
